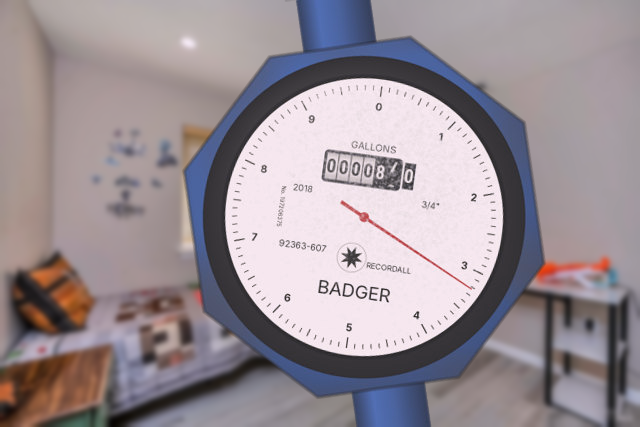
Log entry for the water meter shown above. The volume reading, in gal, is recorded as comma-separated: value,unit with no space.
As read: 873.2,gal
